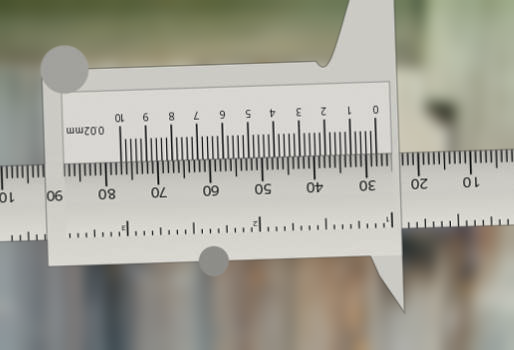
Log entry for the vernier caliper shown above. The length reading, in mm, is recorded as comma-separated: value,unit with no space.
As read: 28.0,mm
